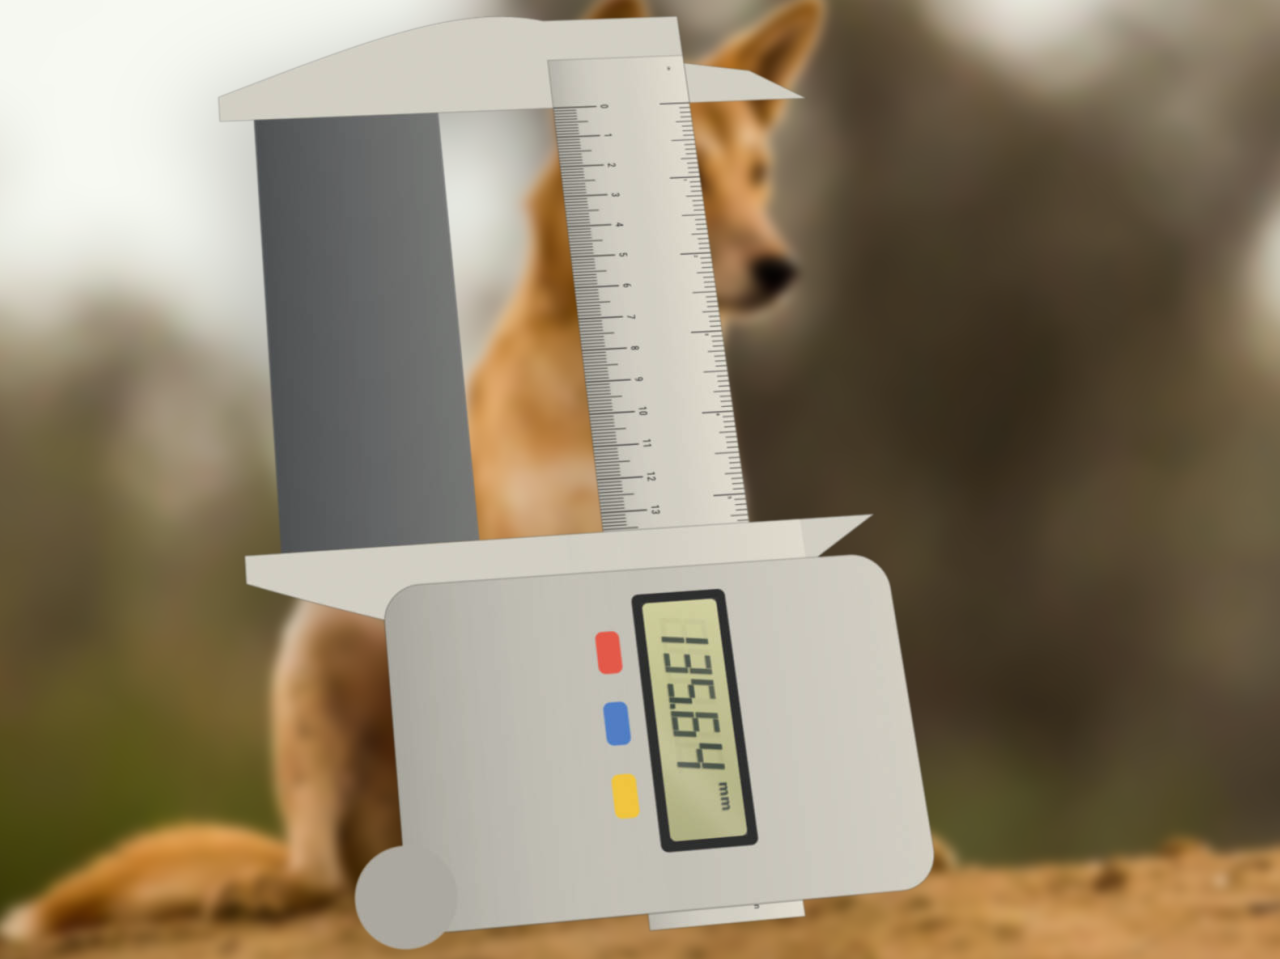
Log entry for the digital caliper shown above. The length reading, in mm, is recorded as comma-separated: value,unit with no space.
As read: 135.64,mm
